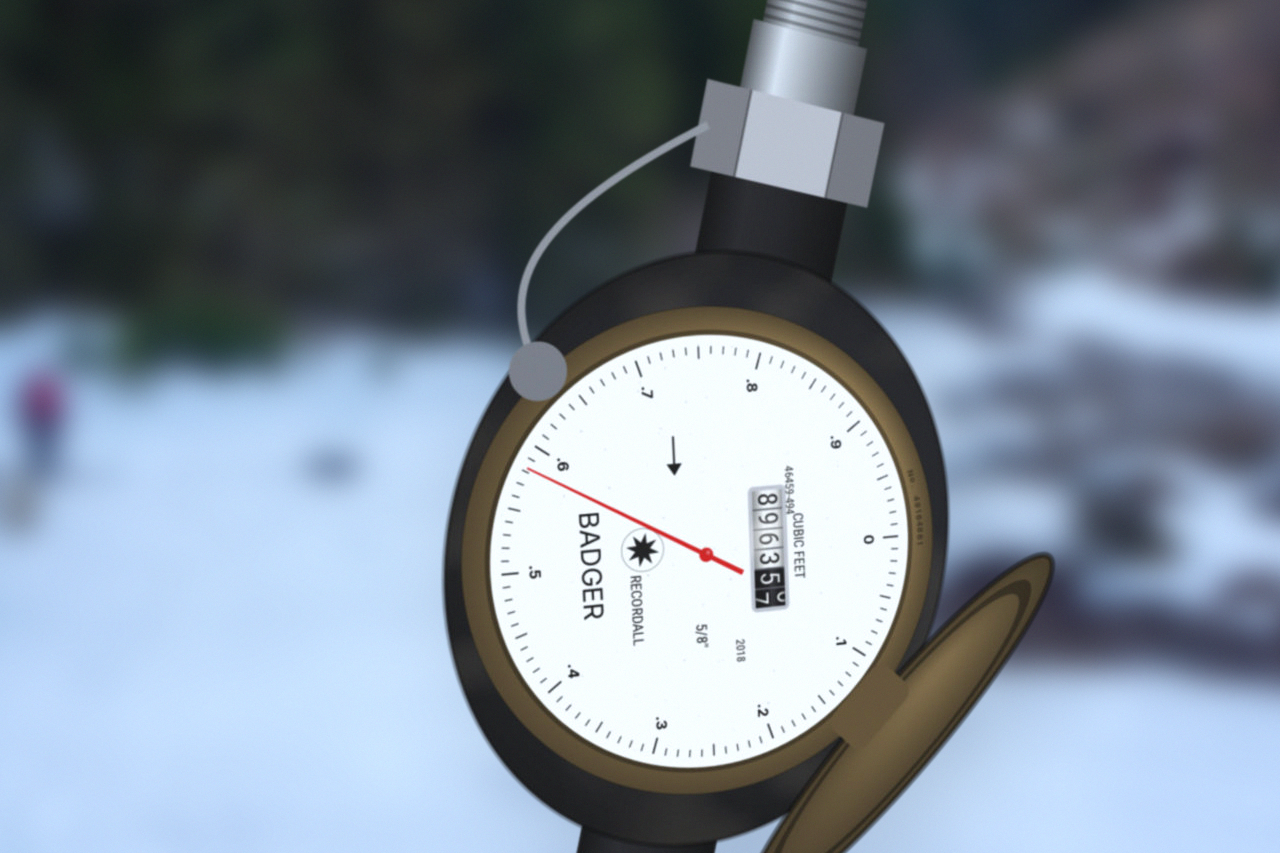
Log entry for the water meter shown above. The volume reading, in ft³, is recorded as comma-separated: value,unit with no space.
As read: 896356.58,ft³
